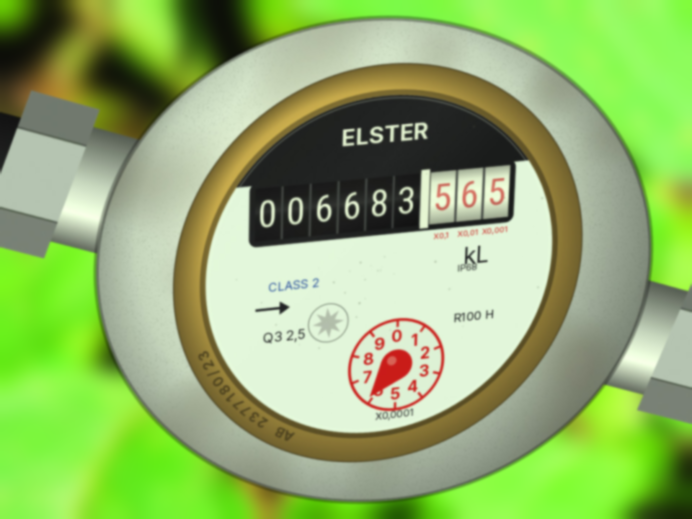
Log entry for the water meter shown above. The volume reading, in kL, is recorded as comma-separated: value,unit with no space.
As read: 6683.5656,kL
